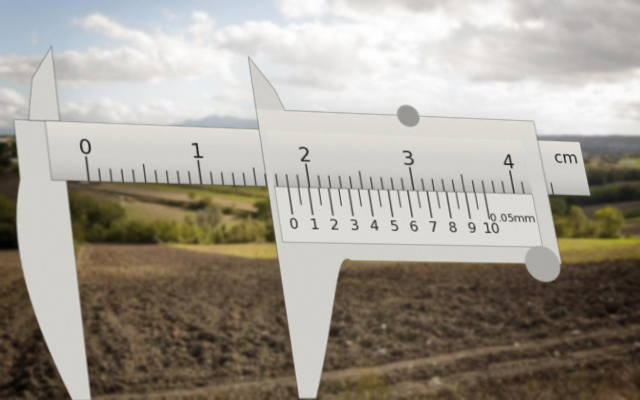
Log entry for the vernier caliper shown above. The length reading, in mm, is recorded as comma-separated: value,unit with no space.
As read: 18.0,mm
